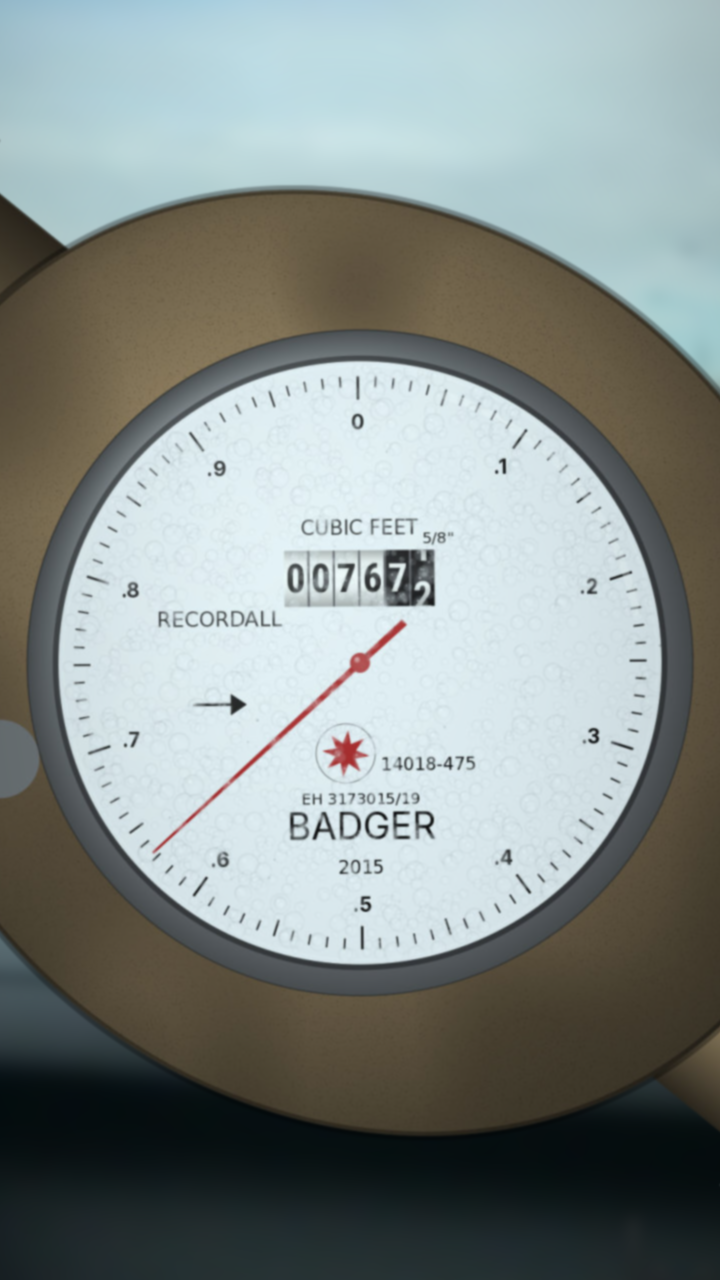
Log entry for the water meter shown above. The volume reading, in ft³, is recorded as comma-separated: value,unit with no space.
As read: 7671.63,ft³
